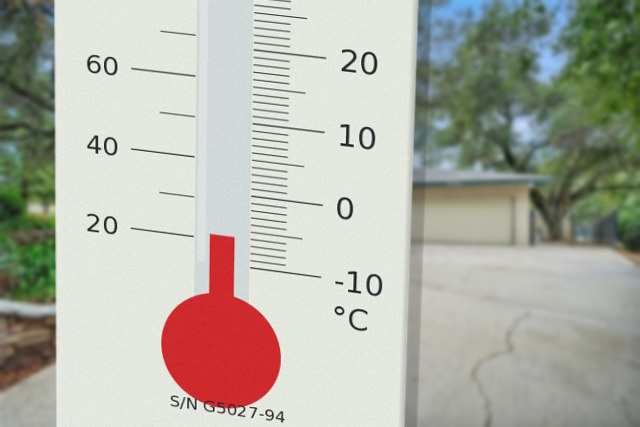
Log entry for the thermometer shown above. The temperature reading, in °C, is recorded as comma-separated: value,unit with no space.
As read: -6,°C
